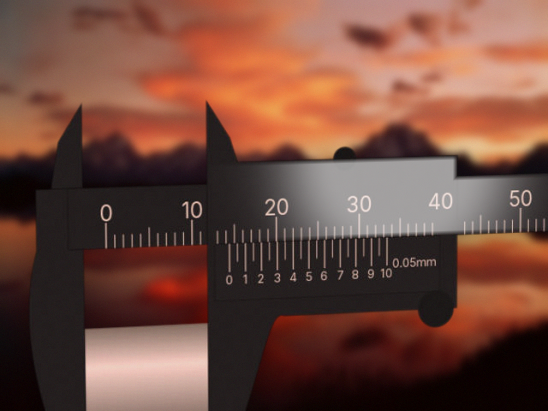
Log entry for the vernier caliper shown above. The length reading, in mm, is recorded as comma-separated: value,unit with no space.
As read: 14.4,mm
